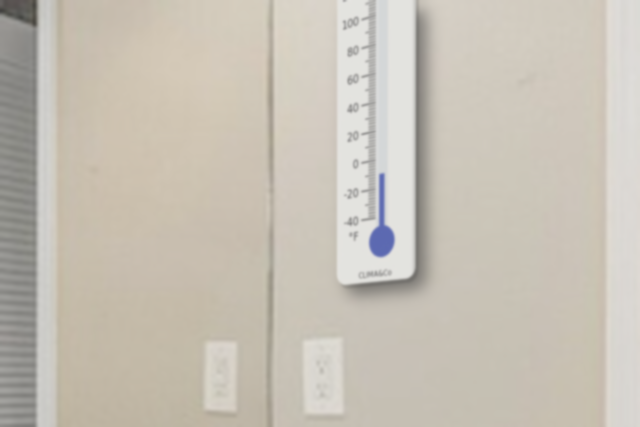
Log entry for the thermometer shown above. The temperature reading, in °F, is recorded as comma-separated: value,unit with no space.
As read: -10,°F
